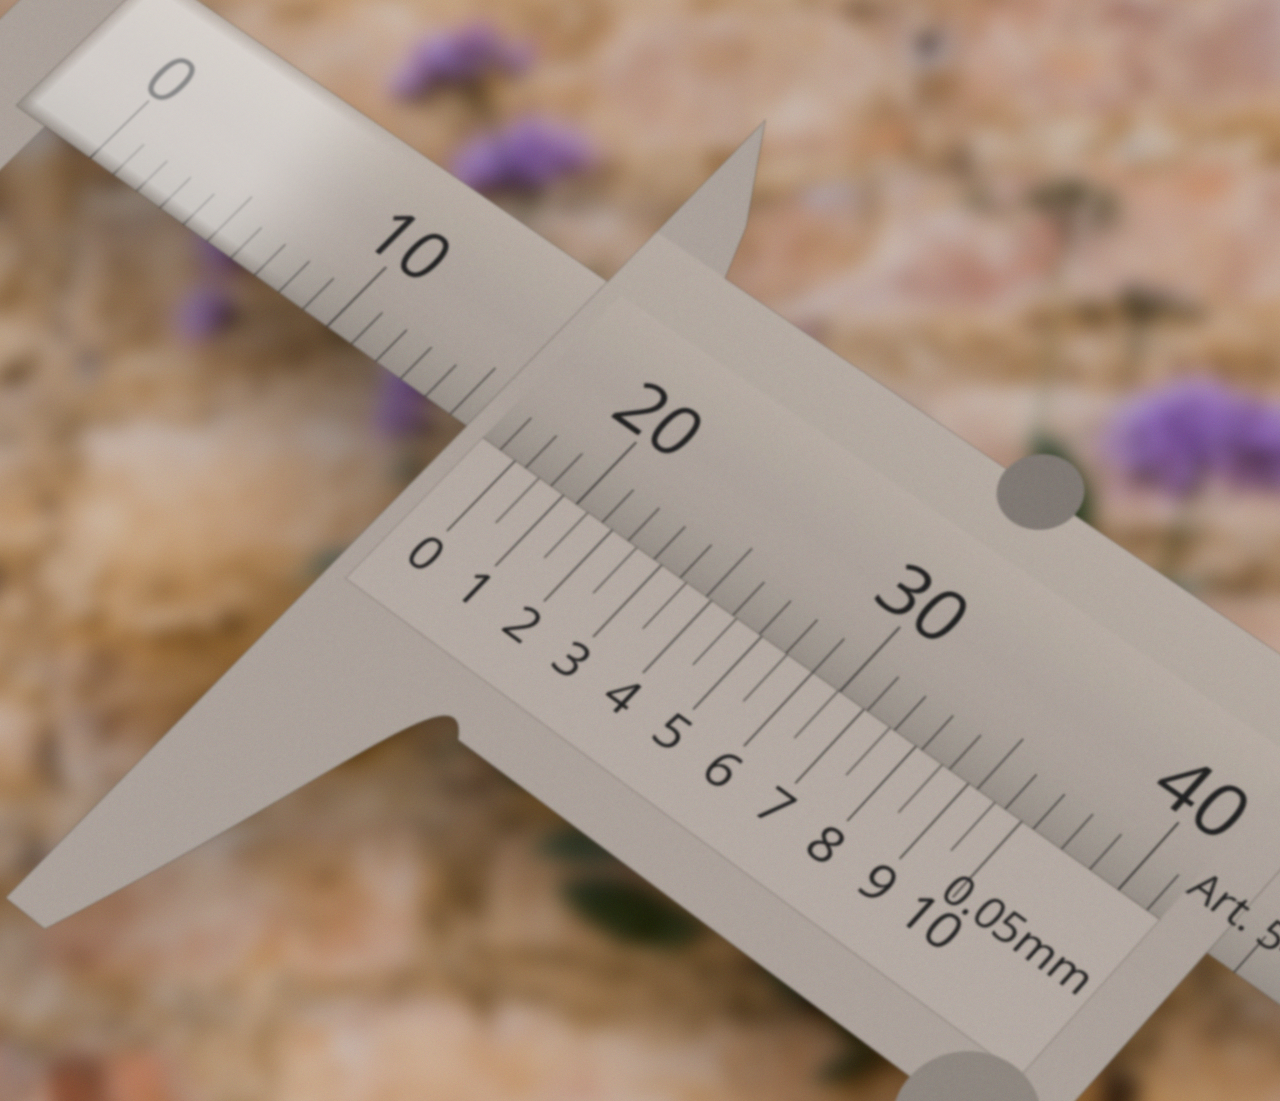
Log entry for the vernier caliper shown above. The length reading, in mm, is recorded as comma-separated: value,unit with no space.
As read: 17.6,mm
